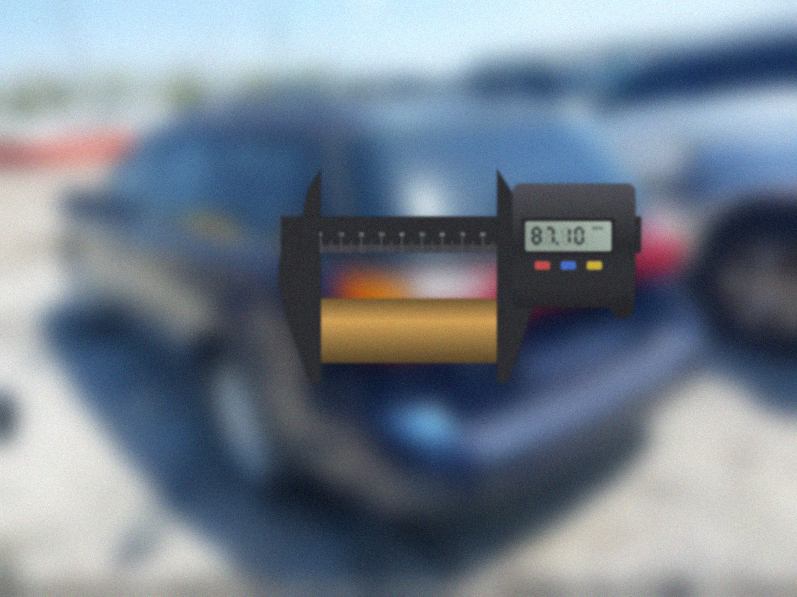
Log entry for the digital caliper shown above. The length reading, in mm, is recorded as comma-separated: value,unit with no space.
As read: 87.10,mm
